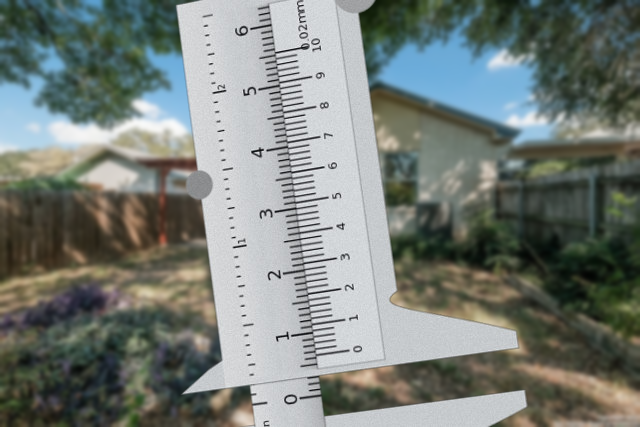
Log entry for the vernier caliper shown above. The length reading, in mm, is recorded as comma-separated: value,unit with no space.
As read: 6.4,mm
